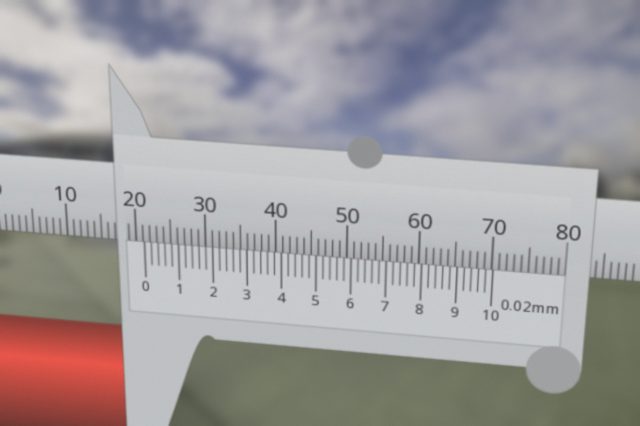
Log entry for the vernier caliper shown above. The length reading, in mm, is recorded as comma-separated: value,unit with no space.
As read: 21.2,mm
